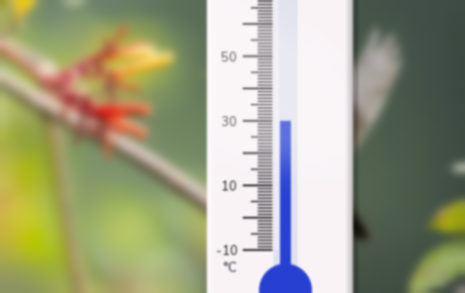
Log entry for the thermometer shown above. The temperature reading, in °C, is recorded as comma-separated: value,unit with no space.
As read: 30,°C
